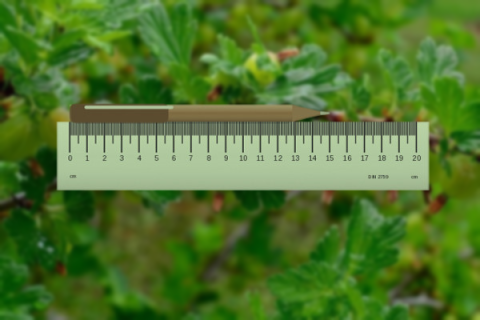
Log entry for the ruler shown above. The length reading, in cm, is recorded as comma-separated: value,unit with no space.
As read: 15,cm
